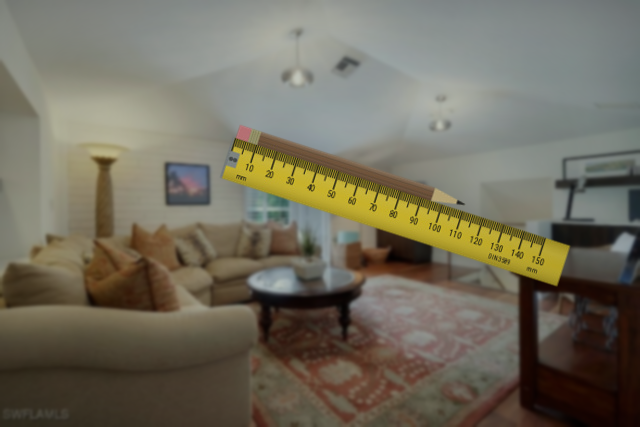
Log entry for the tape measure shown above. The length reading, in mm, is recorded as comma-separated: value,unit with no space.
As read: 110,mm
